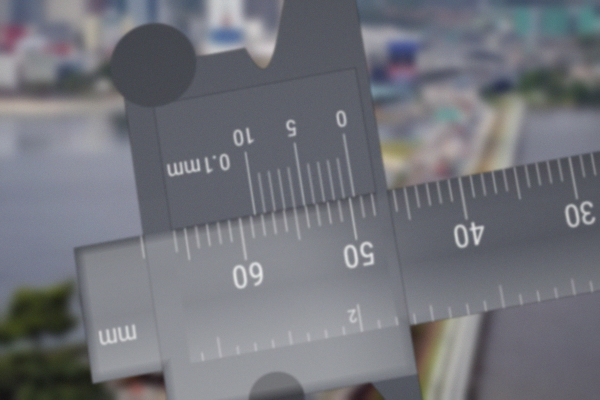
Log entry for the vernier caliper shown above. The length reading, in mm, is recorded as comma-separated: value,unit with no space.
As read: 49.6,mm
